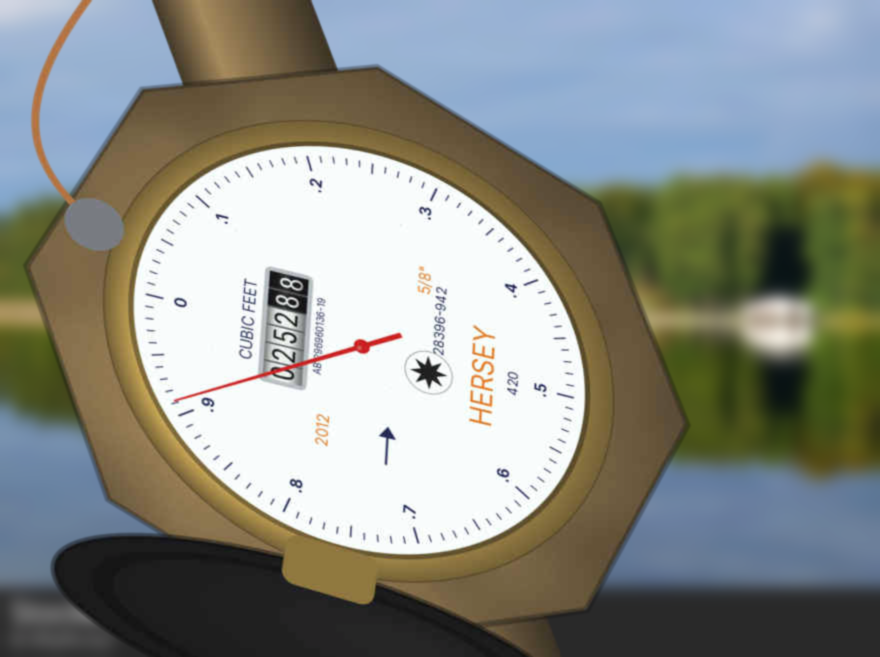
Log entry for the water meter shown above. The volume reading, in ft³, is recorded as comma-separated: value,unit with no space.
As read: 25287.91,ft³
